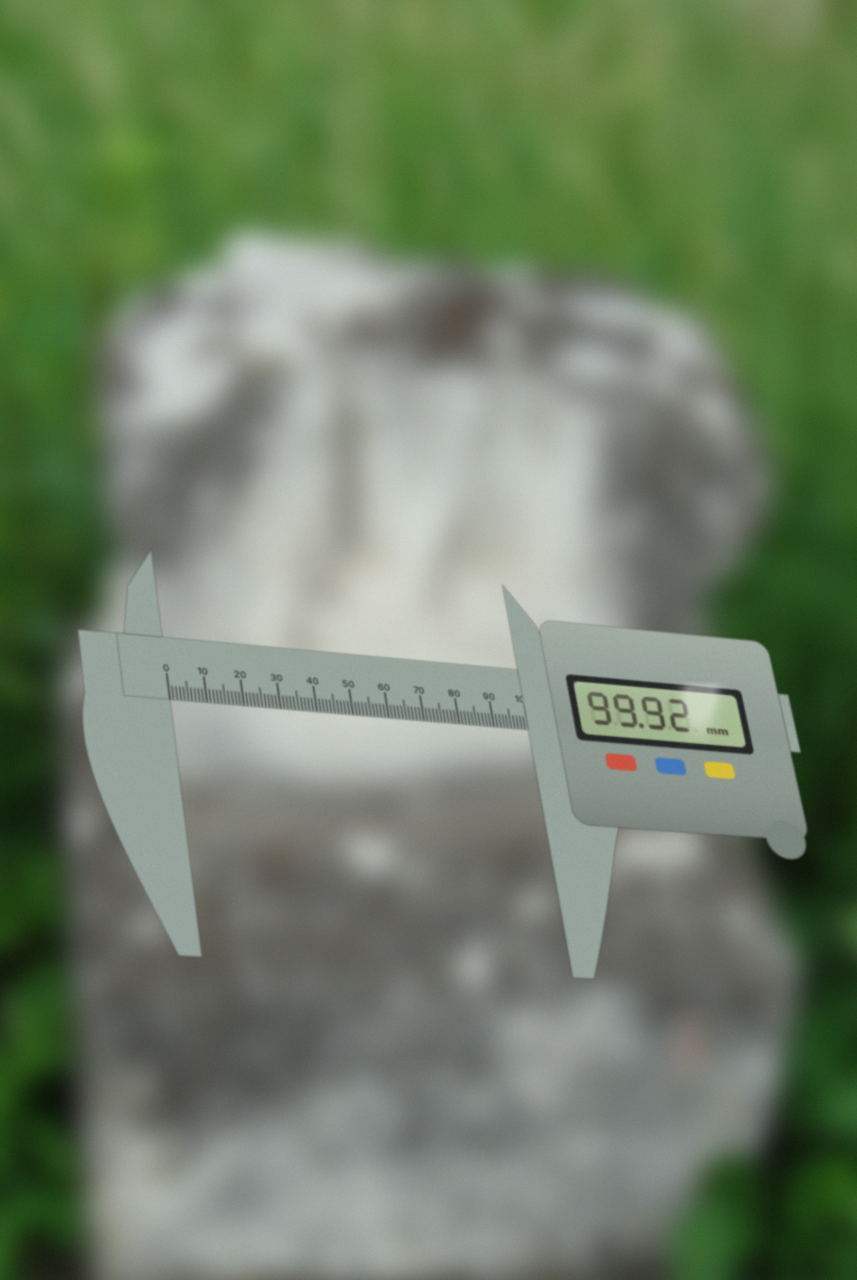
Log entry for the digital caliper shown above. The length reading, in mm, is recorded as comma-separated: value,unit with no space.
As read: 99.92,mm
